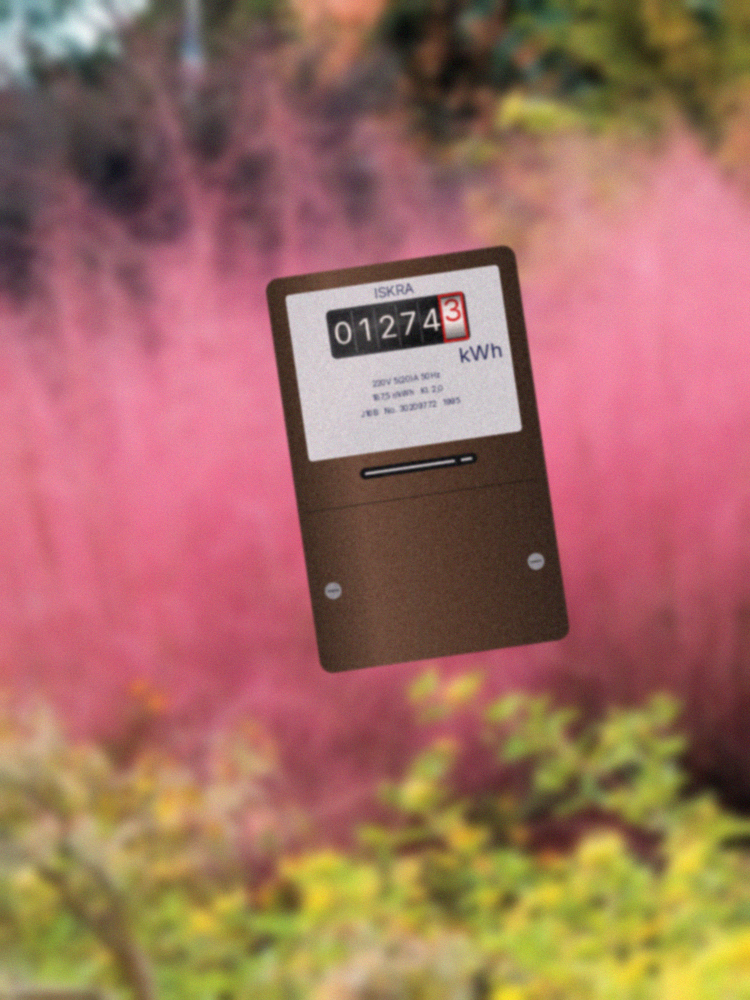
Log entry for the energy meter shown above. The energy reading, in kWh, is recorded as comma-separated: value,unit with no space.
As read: 1274.3,kWh
